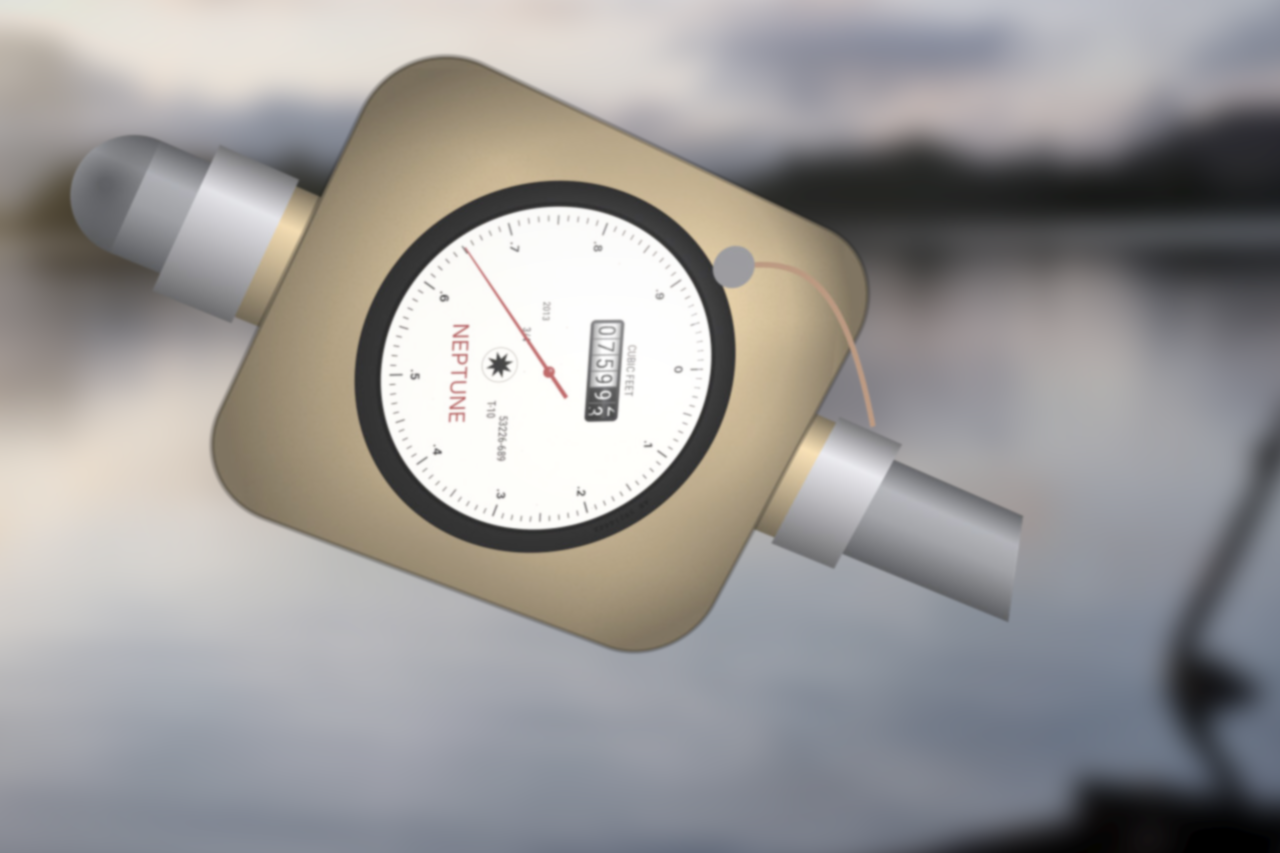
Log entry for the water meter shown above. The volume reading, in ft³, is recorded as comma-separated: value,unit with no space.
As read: 75992.65,ft³
